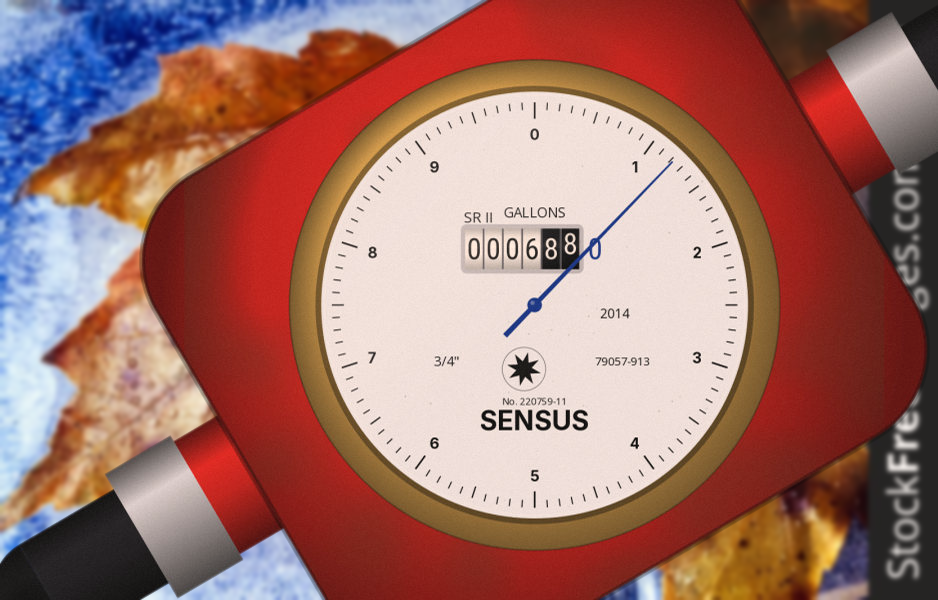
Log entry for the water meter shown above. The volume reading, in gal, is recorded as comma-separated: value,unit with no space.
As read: 6881.2,gal
